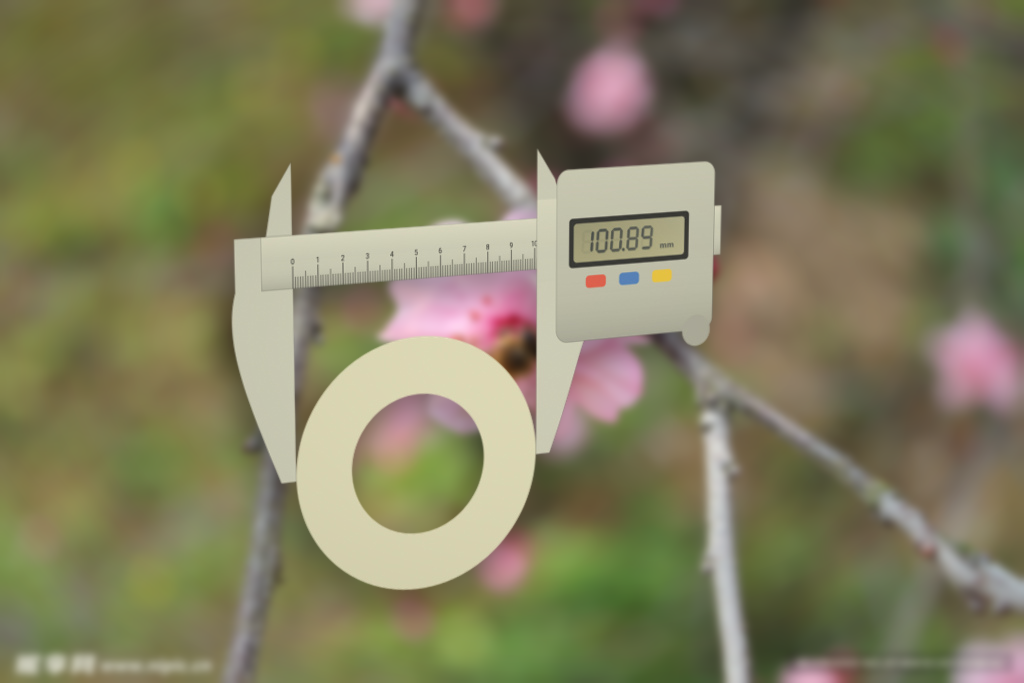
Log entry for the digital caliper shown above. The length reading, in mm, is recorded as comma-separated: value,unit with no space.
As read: 100.89,mm
